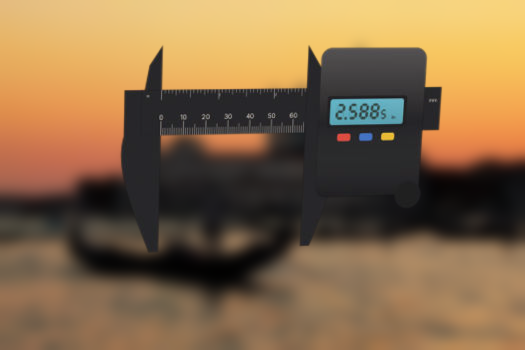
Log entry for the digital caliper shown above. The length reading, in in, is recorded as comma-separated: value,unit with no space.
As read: 2.5885,in
